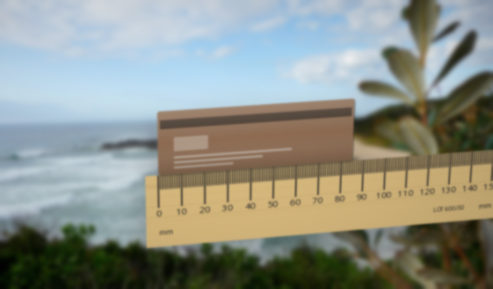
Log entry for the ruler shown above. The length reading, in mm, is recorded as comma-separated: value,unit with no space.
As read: 85,mm
